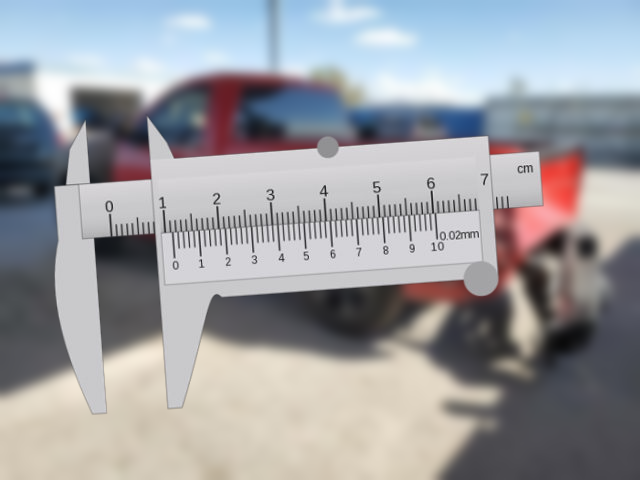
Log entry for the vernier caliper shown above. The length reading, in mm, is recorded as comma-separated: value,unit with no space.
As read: 11.4,mm
